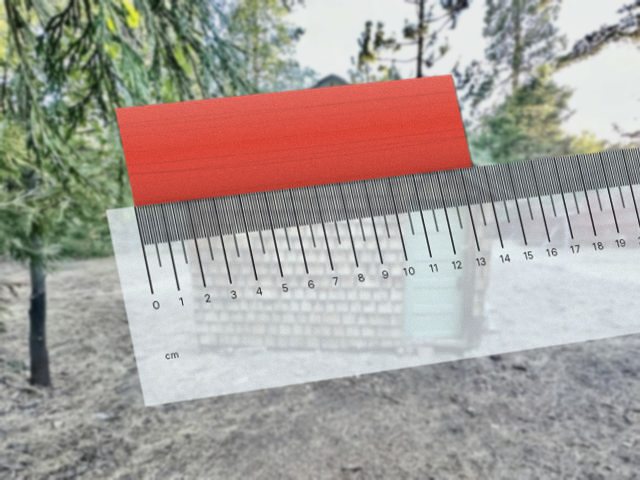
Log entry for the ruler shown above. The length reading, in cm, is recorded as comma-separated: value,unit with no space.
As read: 13.5,cm
